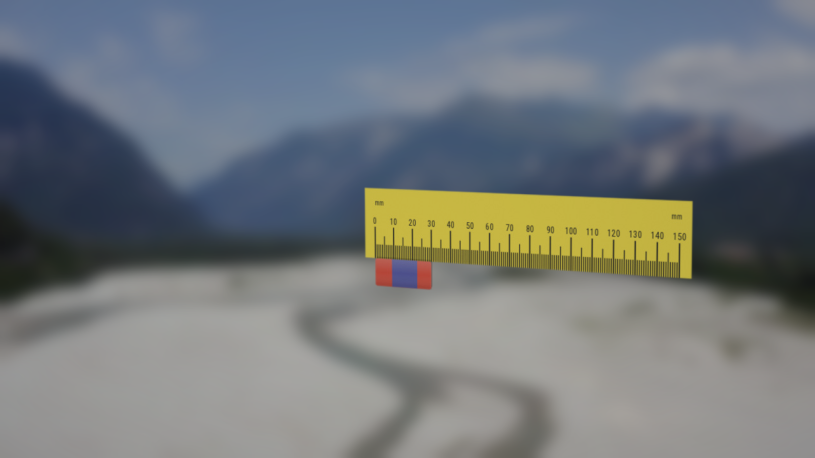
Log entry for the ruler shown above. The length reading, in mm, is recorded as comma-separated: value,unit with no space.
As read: 30,mm
